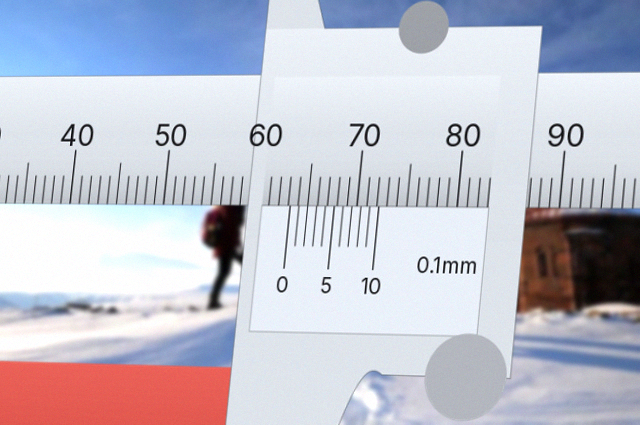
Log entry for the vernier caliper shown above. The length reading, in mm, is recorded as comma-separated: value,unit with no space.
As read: 63.2,mm
